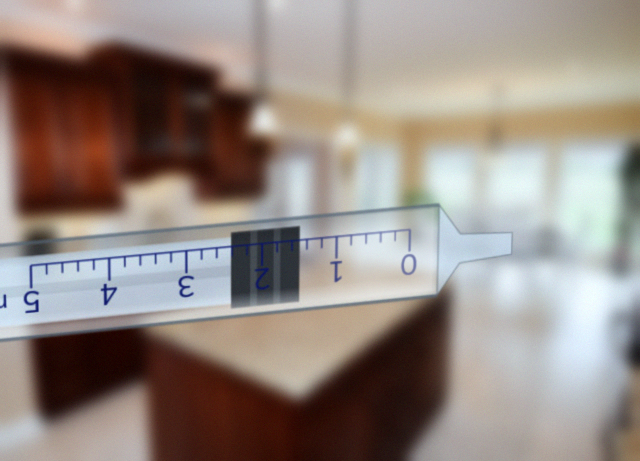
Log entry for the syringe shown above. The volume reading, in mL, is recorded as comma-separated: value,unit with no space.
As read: 1.5,mL
